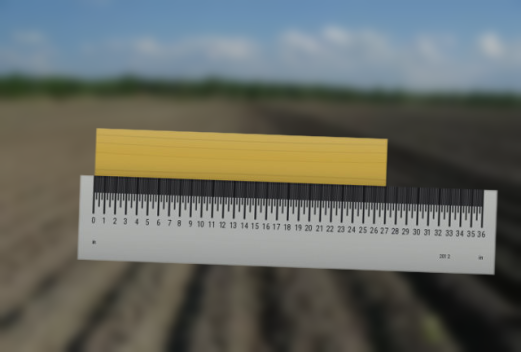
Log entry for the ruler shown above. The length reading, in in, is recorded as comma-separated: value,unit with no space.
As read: 27,in
